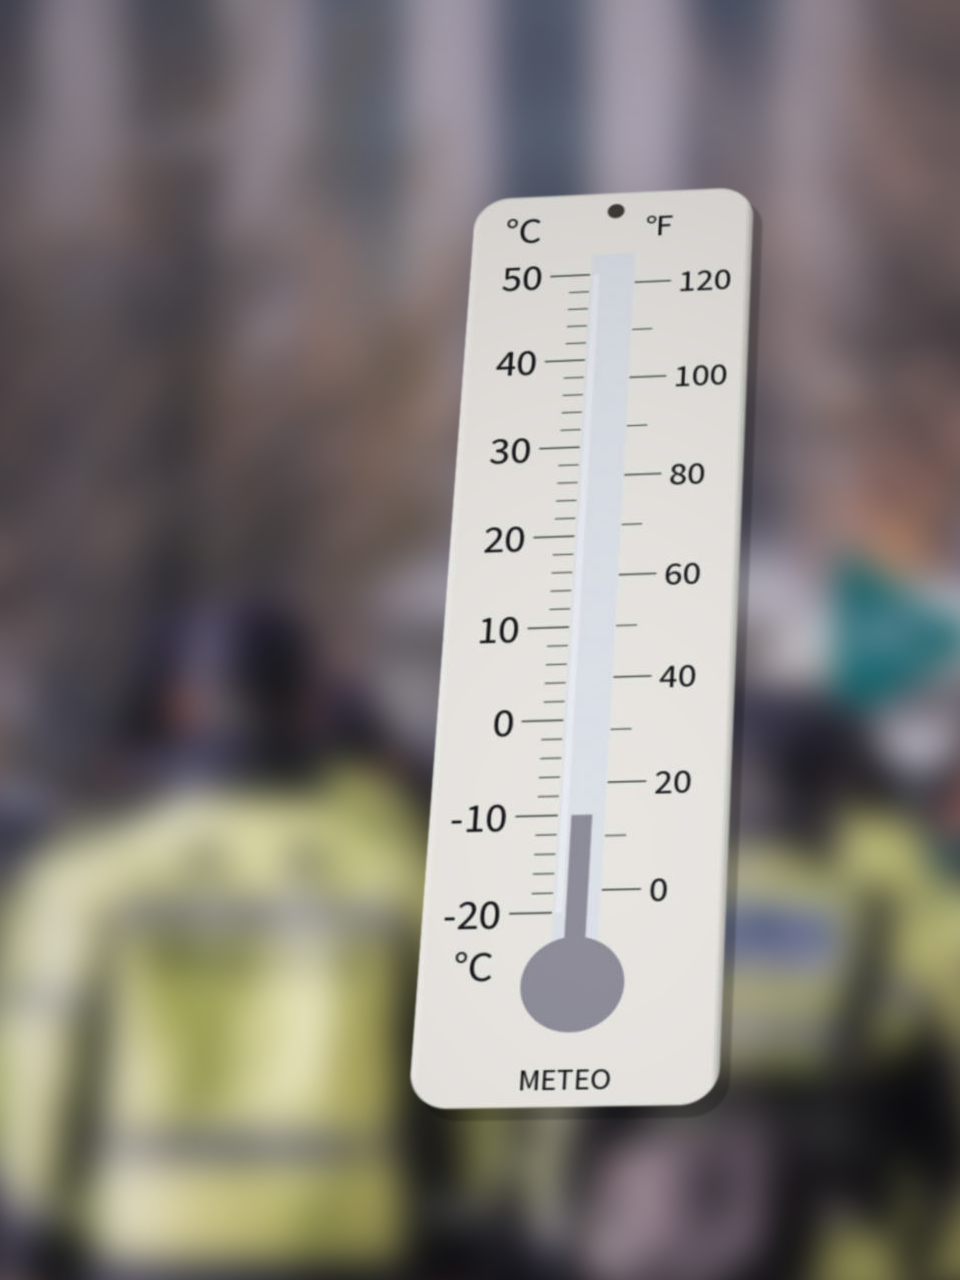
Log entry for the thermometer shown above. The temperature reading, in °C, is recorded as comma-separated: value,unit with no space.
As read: -10,°C
